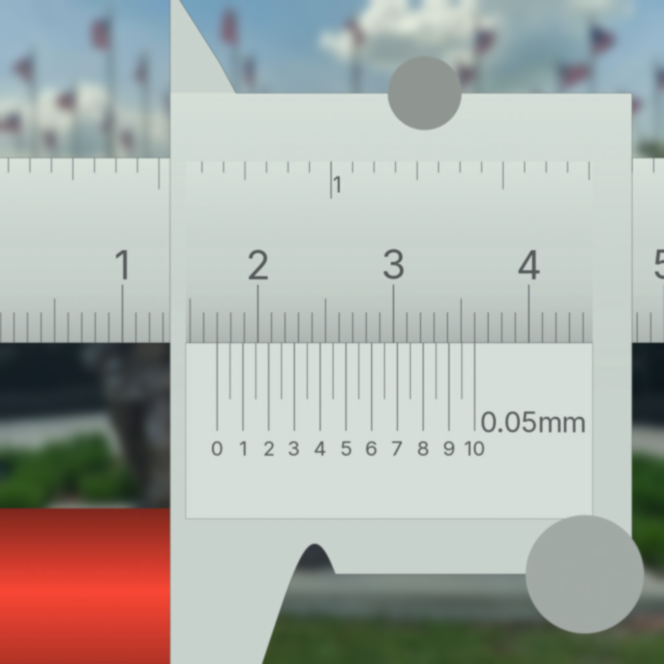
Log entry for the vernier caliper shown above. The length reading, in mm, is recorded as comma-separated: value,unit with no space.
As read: 17.0,mm
